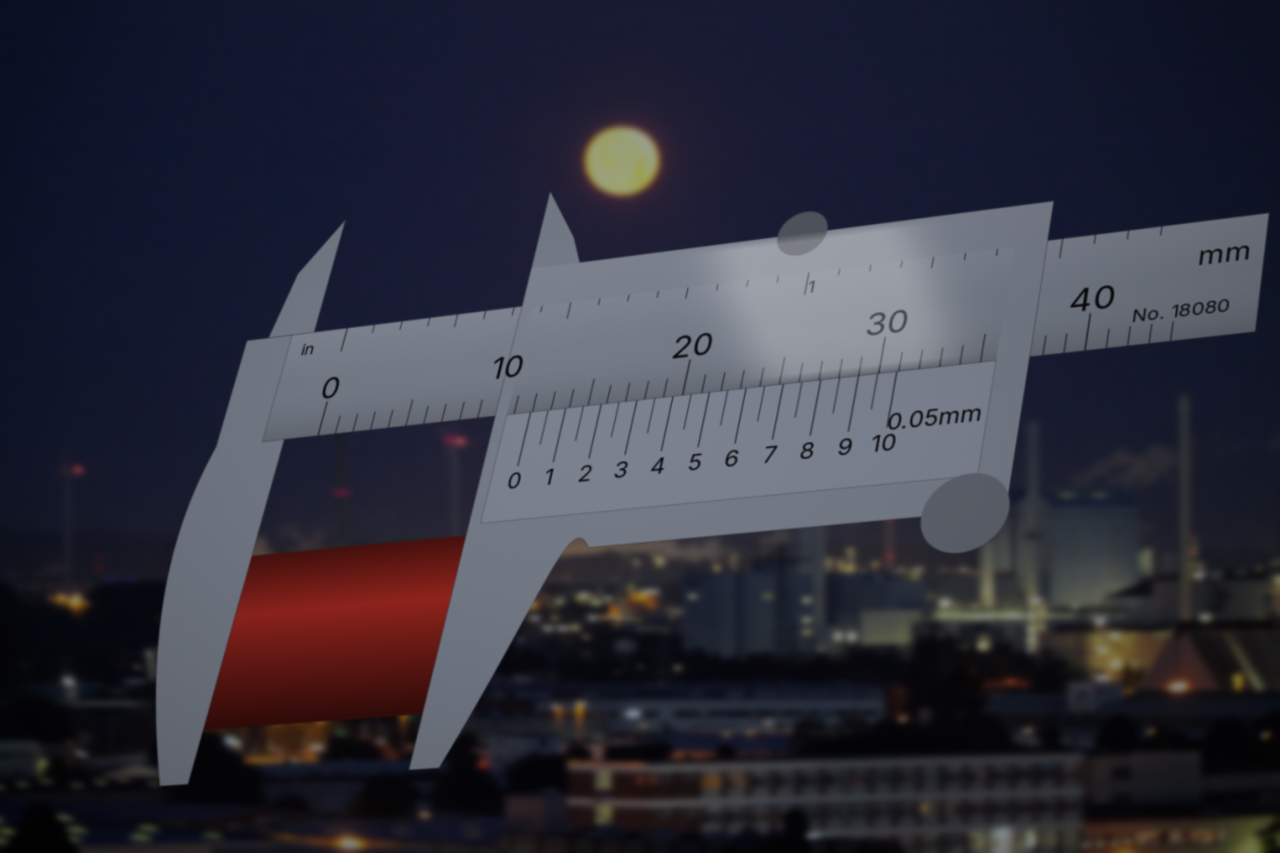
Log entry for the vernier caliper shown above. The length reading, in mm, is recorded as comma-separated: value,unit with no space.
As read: 11.9,mm
